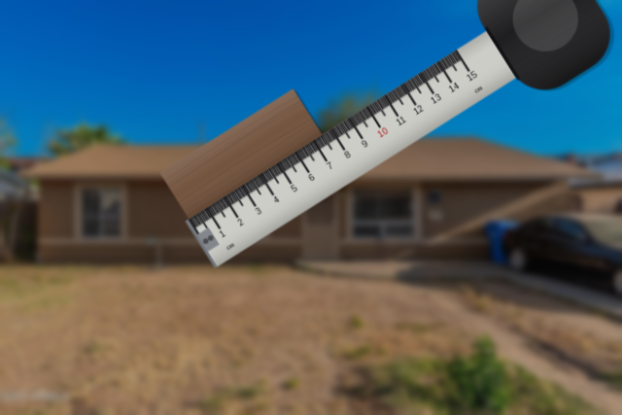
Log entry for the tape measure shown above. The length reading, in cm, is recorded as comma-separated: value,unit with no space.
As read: 7.5,cm
